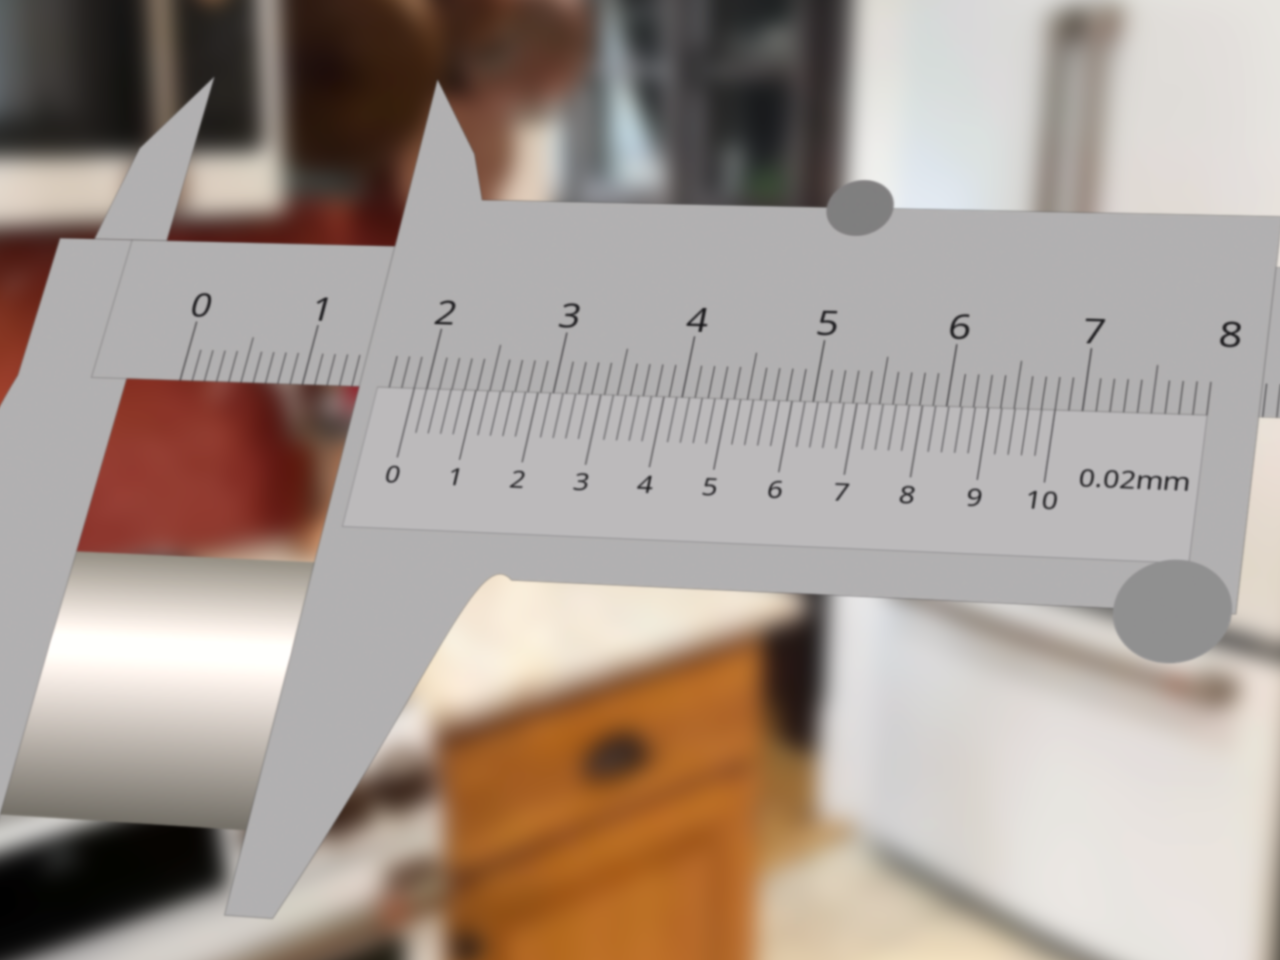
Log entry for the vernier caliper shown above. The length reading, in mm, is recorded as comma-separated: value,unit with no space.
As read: 19.0,mm
